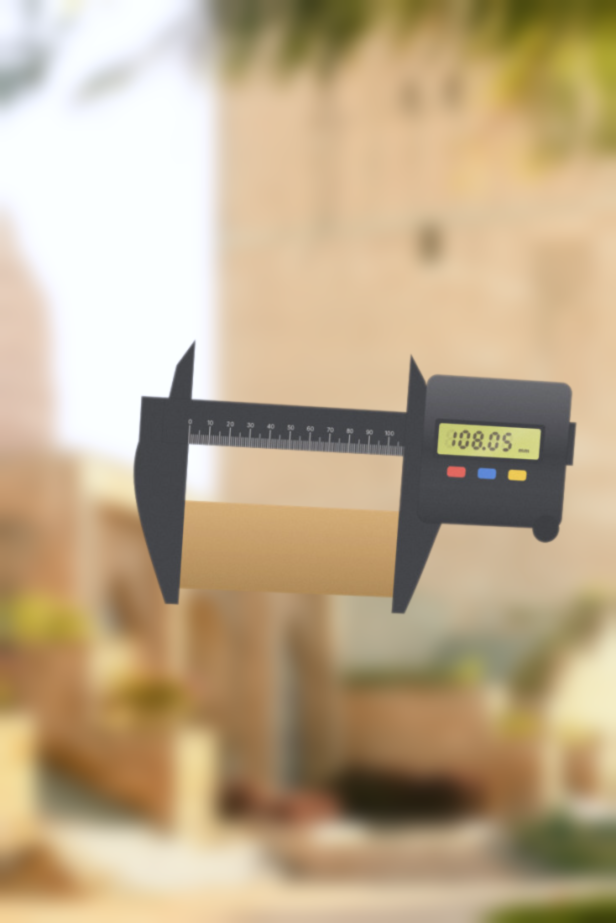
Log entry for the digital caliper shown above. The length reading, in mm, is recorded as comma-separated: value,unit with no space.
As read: 108.05,mm
